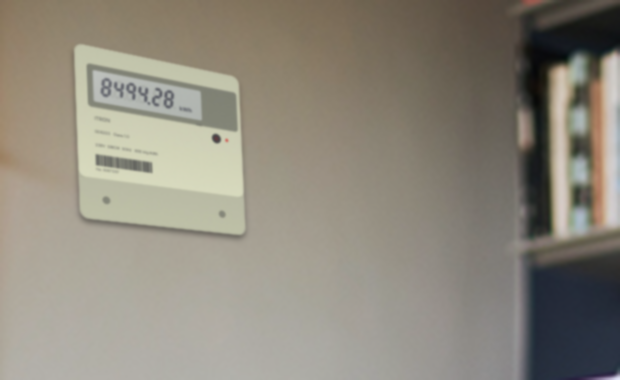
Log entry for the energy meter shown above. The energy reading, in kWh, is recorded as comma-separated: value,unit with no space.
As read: 8494.28,kWh
